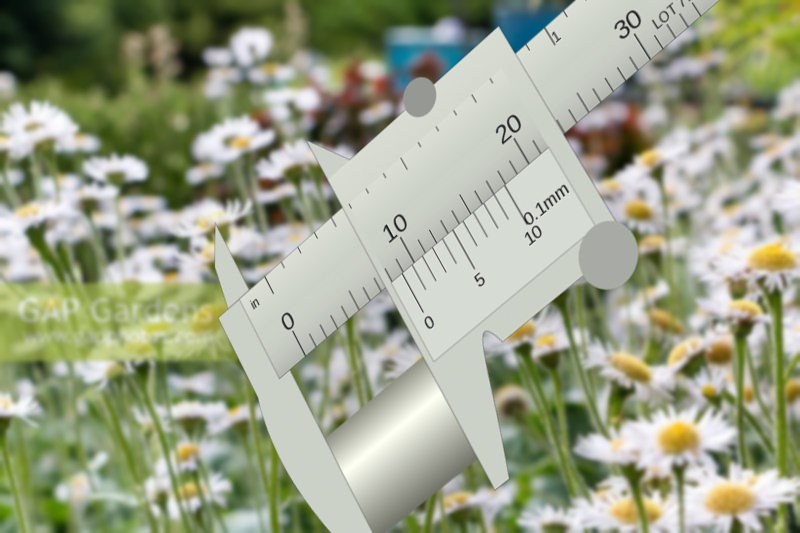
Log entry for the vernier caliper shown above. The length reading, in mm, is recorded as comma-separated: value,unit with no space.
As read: 8.9,mm
